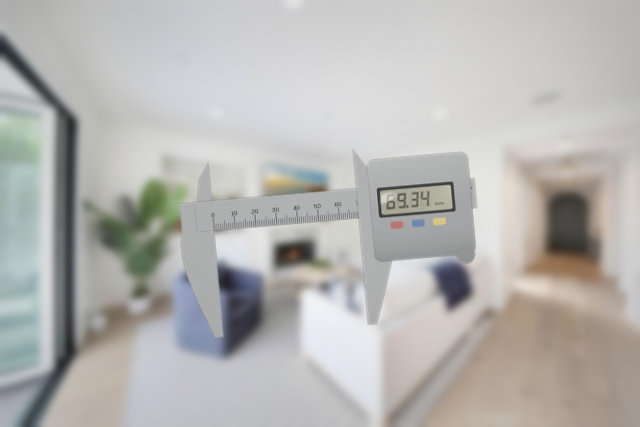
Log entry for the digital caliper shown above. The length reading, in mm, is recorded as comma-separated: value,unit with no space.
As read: 69.34,mm
